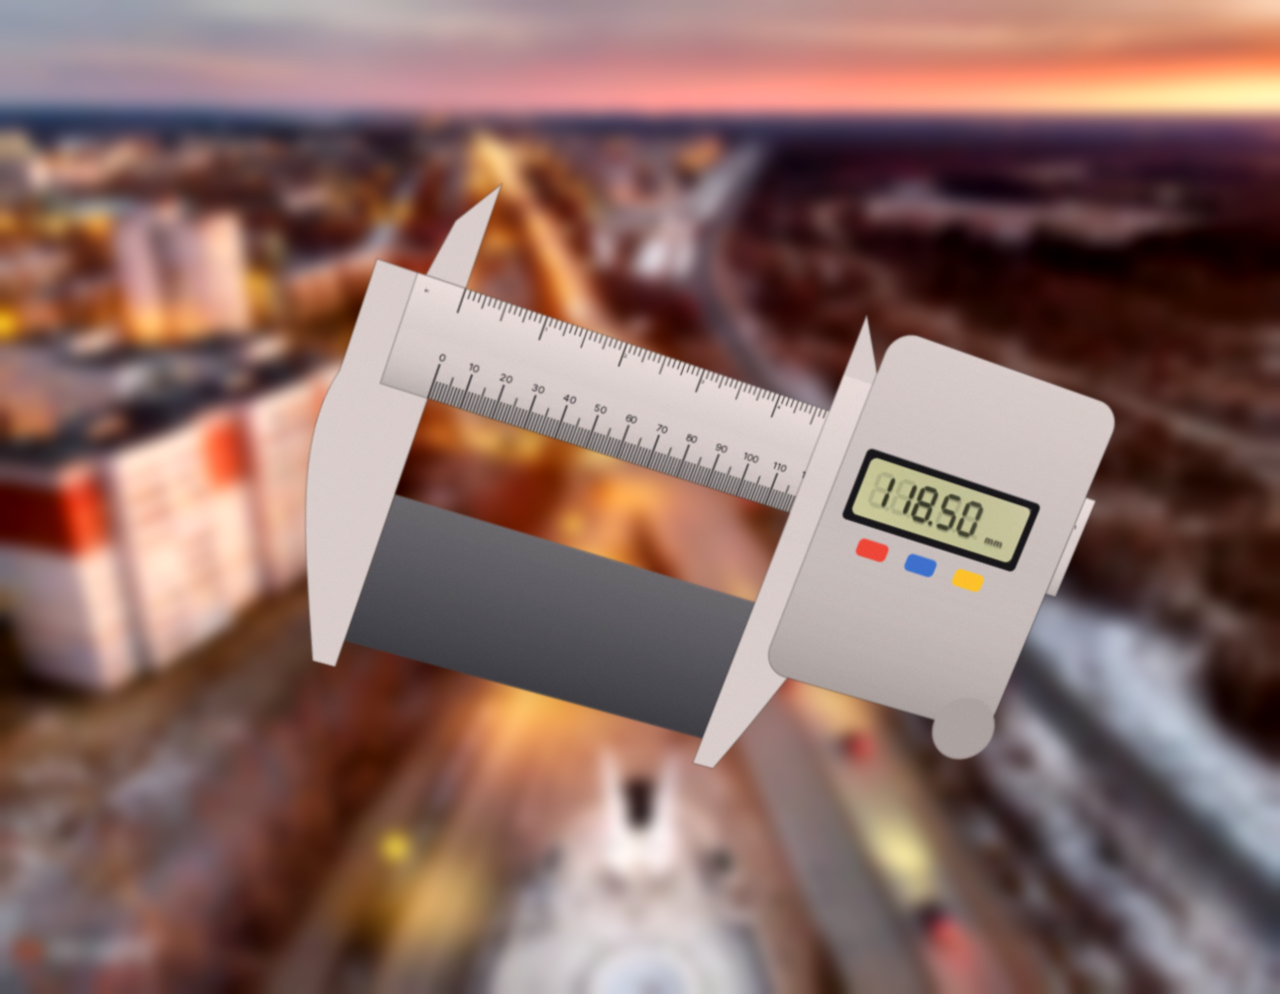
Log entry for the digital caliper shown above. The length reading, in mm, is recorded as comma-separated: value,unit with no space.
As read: 118.50,mm
